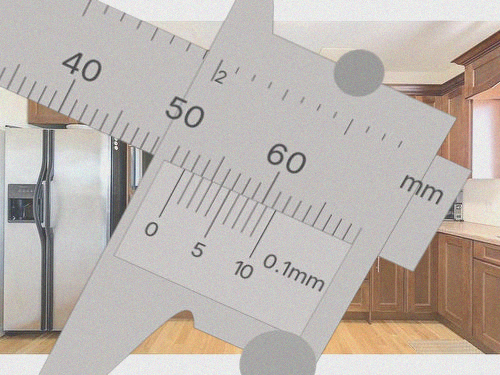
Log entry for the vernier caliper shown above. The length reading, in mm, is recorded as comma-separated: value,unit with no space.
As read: 52.4,mm
